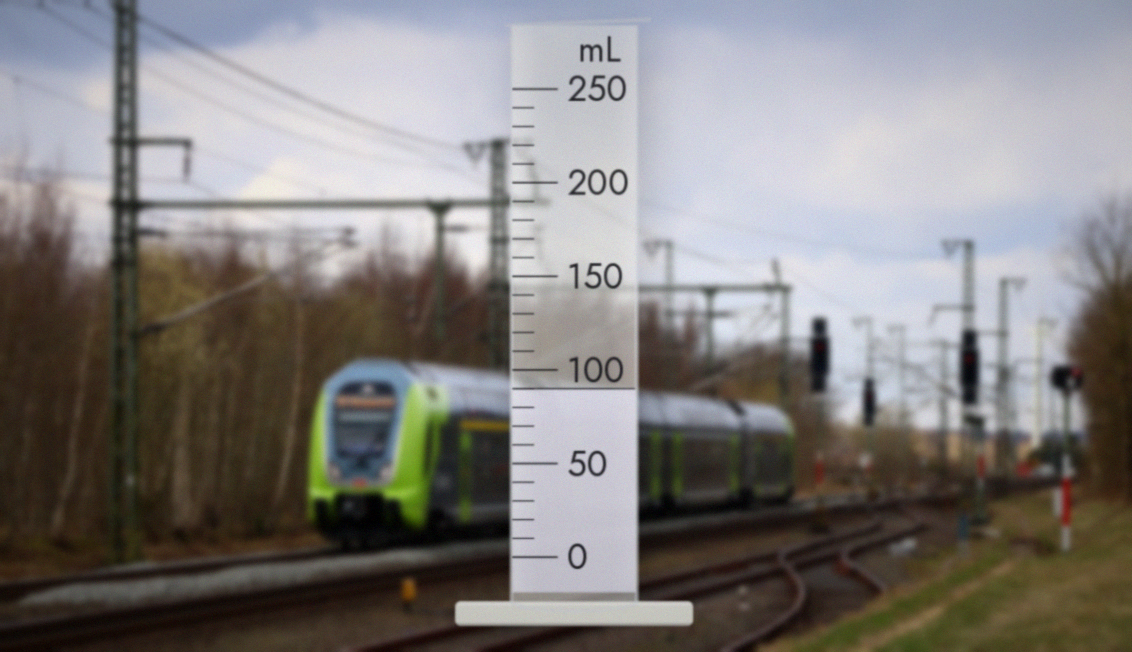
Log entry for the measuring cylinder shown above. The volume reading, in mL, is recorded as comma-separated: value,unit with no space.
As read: 90,mL
